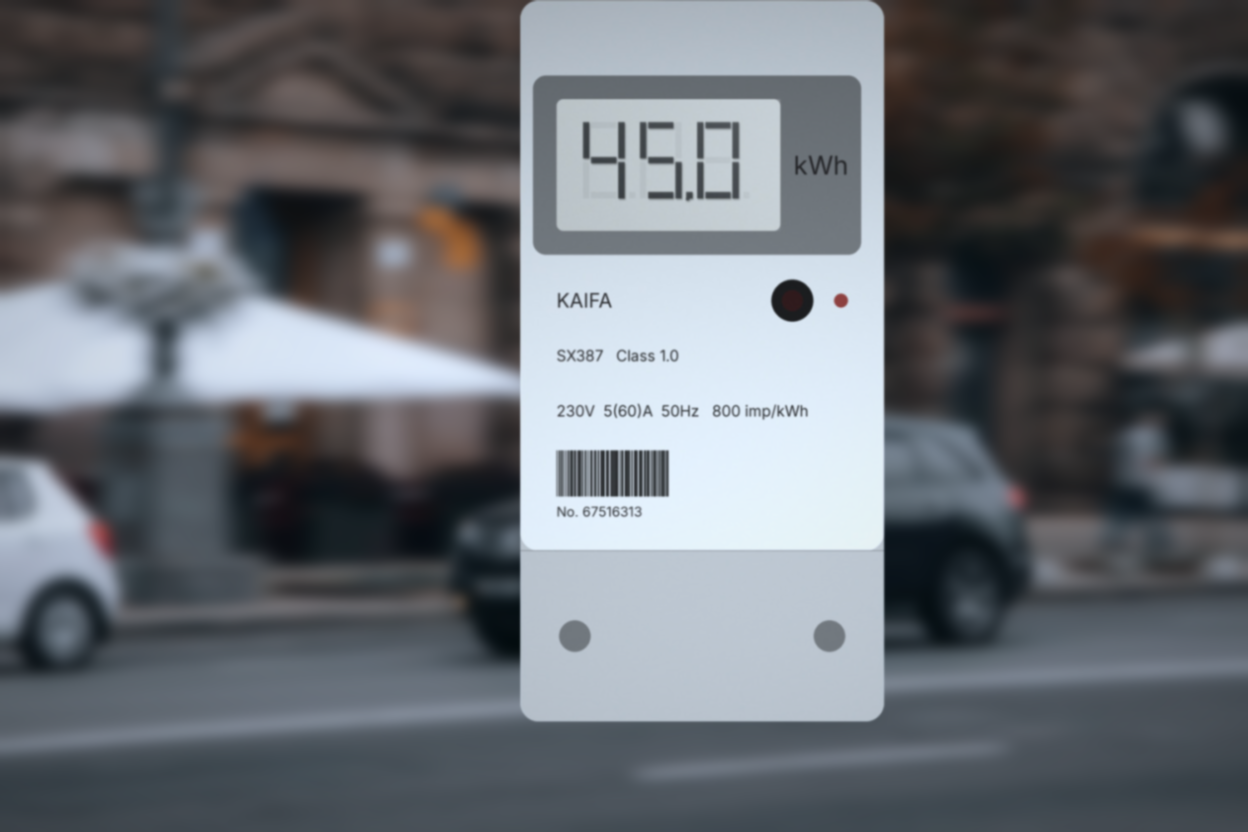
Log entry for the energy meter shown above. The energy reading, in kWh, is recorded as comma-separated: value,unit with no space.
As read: 45.0,kWh
